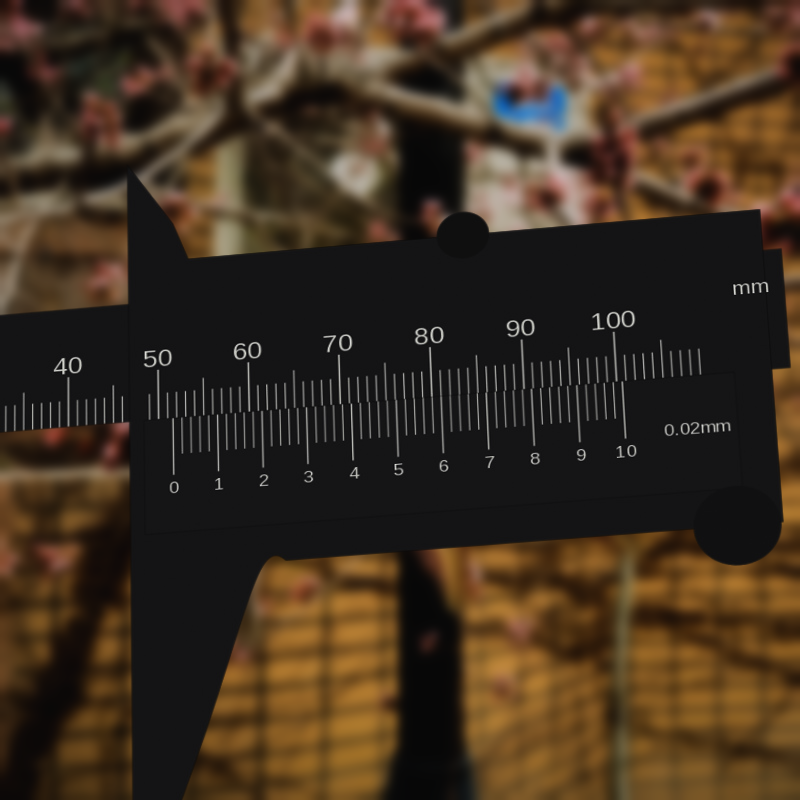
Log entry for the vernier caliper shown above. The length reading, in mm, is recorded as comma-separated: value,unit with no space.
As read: 51.6,mm
